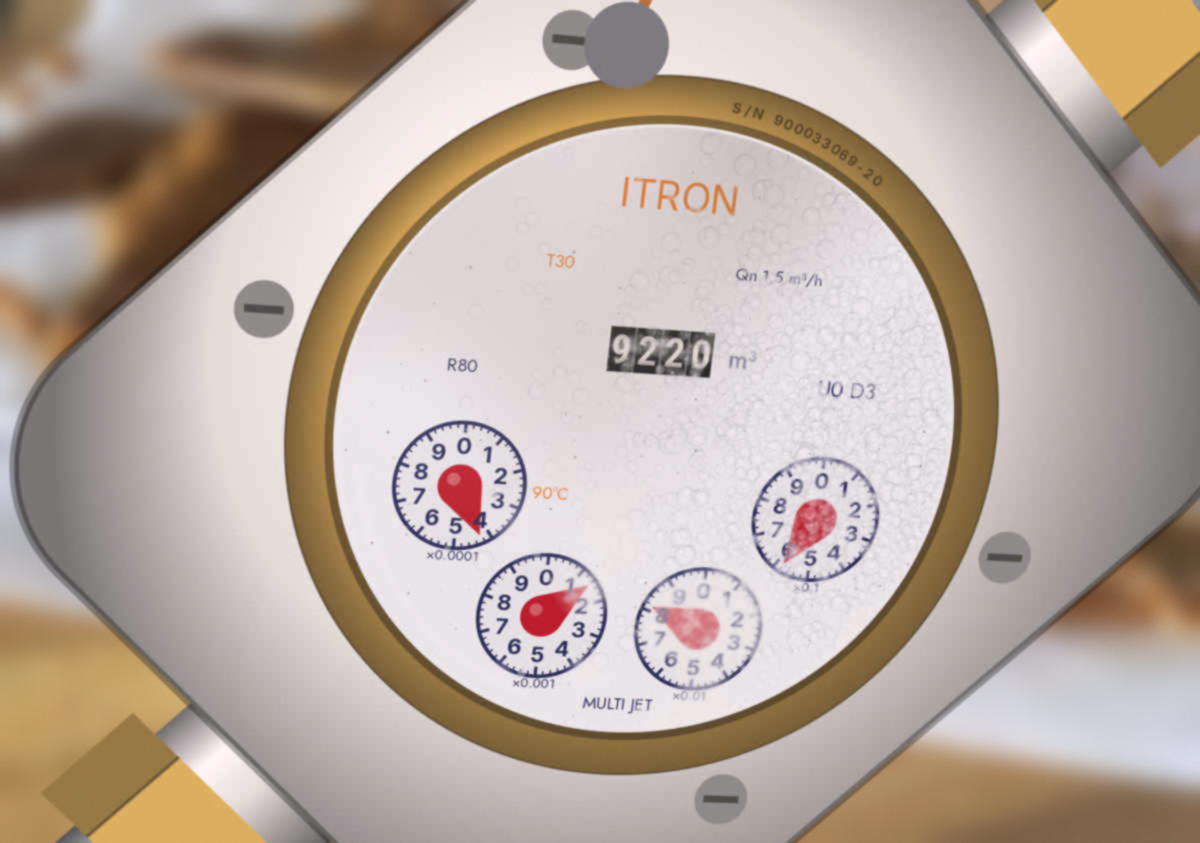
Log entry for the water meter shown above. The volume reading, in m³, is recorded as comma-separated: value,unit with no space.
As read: 9220.5814,m³
